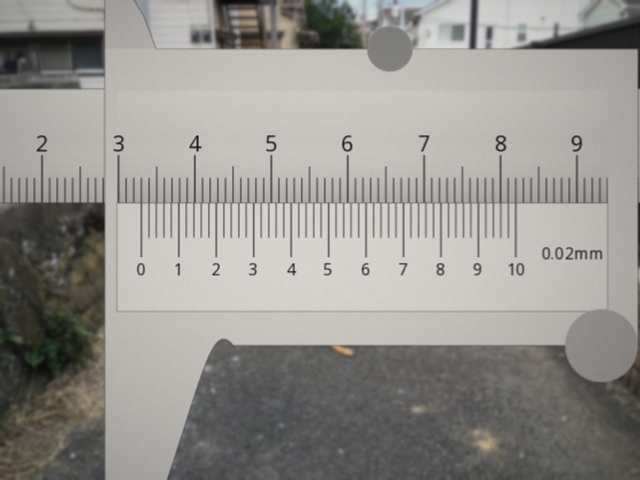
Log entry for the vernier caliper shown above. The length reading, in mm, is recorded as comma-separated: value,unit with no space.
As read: 33.0,mm
